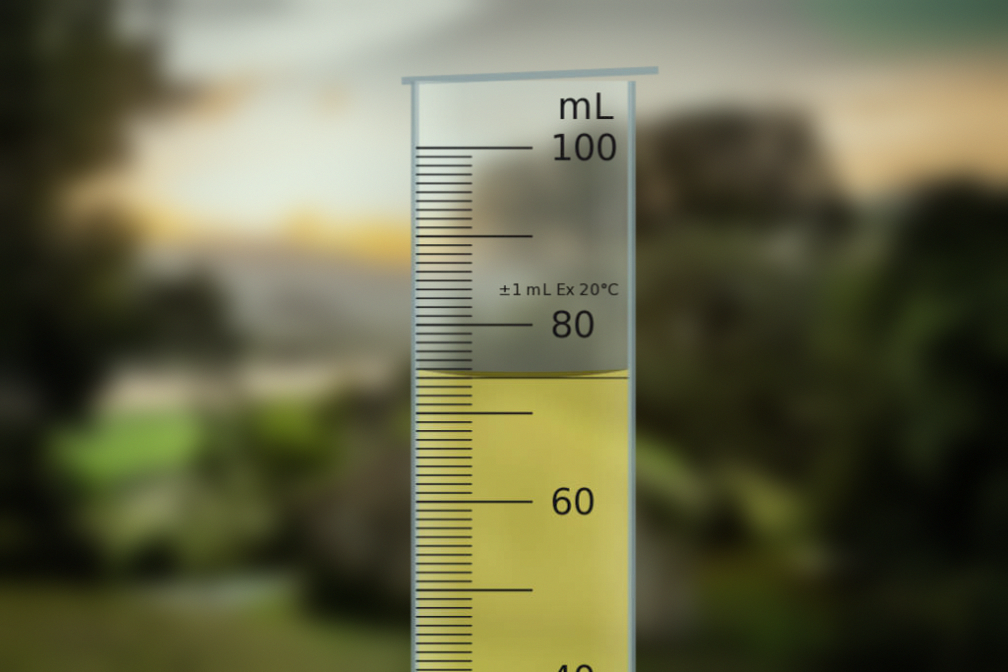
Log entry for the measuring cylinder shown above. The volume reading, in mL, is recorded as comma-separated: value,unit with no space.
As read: 74,mL
